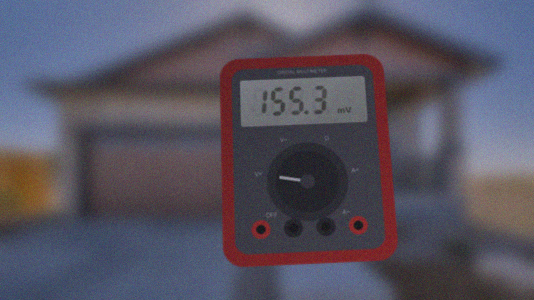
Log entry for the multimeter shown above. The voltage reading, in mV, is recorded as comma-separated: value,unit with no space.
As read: 155.3,mV
